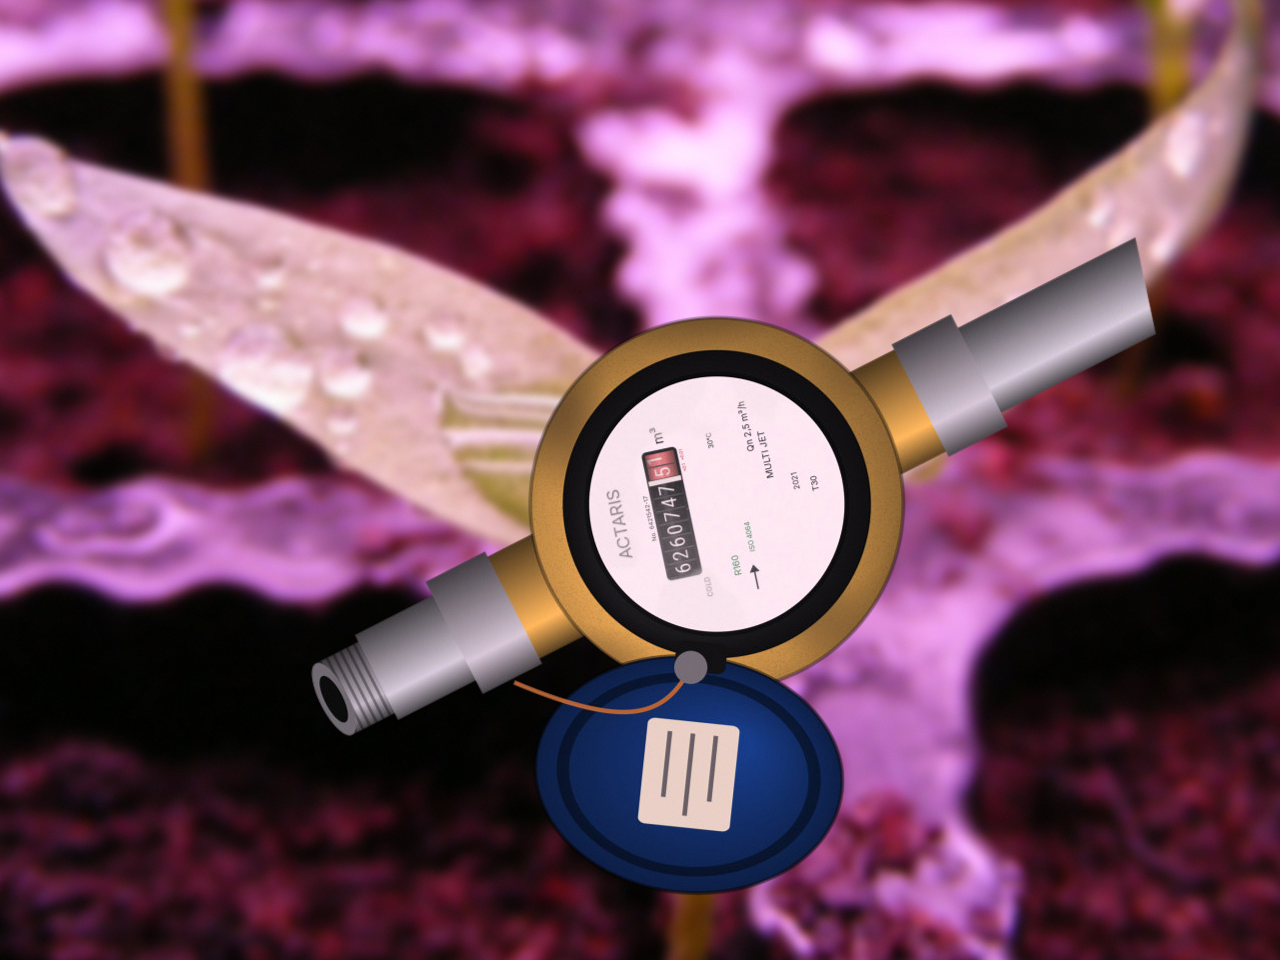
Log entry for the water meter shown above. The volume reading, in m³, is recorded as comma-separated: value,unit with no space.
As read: 6260747.51,m³
